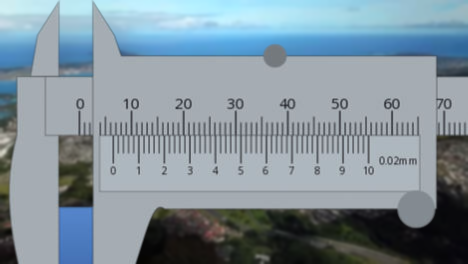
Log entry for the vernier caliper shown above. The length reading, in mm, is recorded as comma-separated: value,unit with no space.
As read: 6.5,mm
